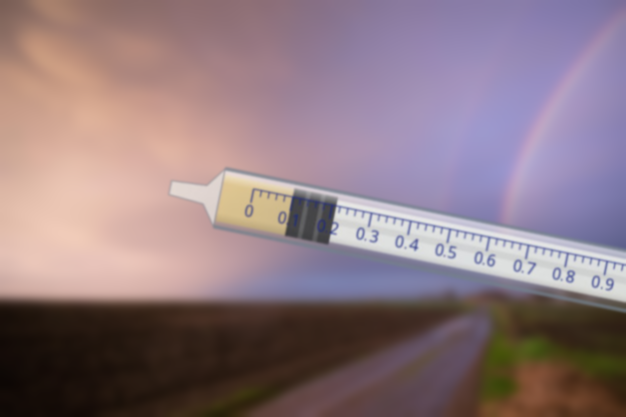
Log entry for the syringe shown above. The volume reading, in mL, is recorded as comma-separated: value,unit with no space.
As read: 0.1,mL
